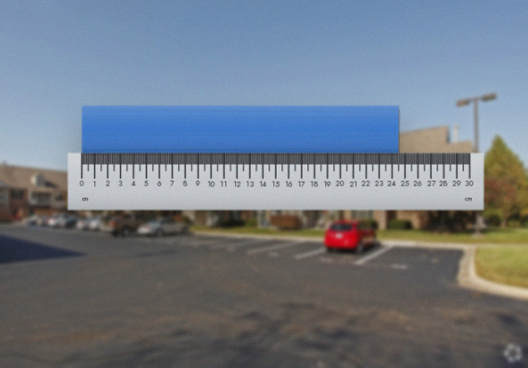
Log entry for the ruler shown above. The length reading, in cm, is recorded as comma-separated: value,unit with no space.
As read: 24.5,cm
